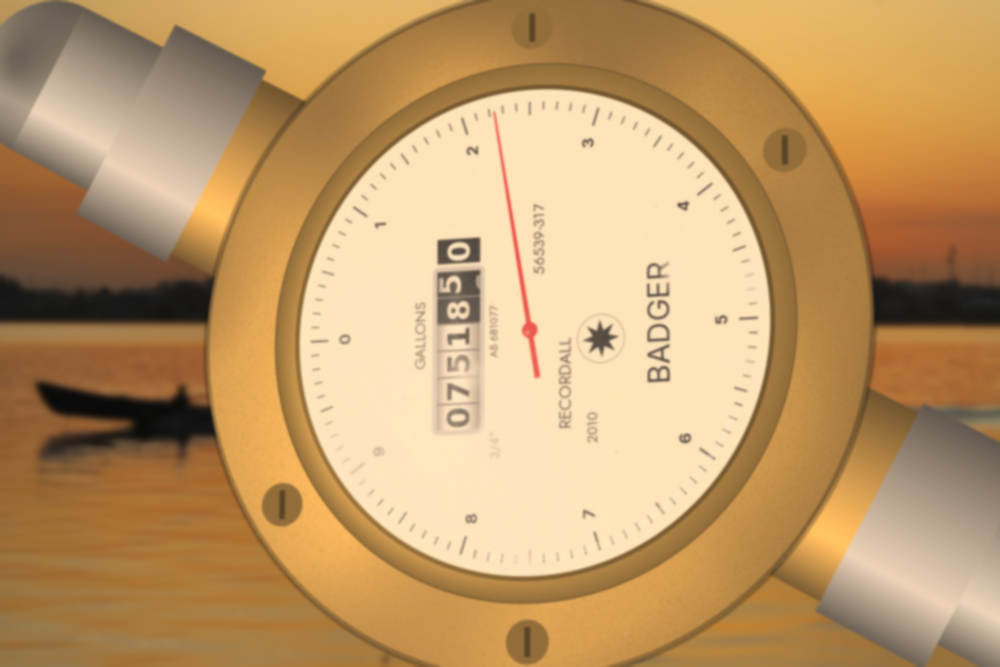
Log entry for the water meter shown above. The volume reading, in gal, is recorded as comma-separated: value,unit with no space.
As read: 751852.2,gal
